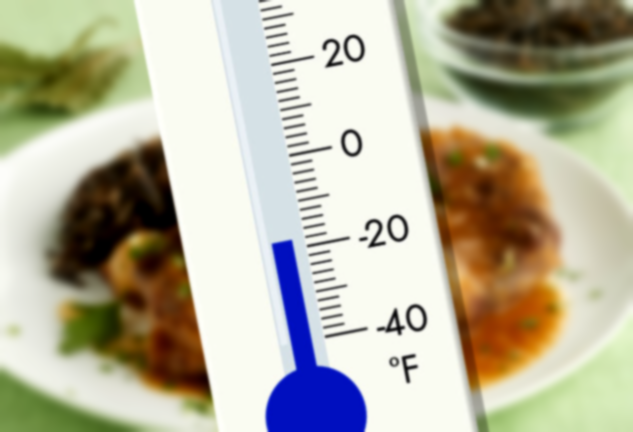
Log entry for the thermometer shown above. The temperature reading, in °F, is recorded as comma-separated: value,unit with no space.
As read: -18,°F
